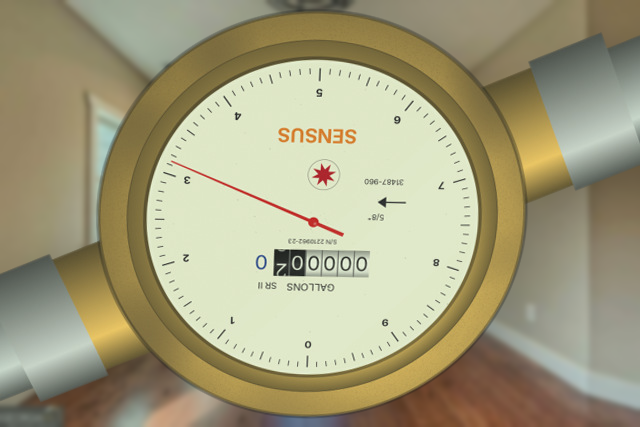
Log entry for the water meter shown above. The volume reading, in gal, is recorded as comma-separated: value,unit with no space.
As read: 23.1,gal
